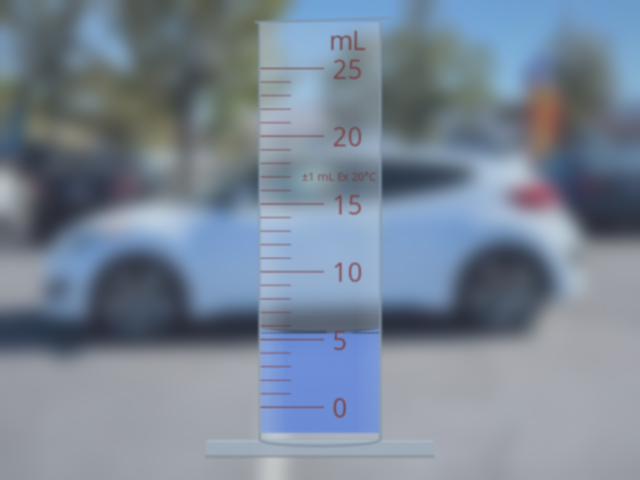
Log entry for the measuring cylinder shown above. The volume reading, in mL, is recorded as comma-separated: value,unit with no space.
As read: 5.5,mL
